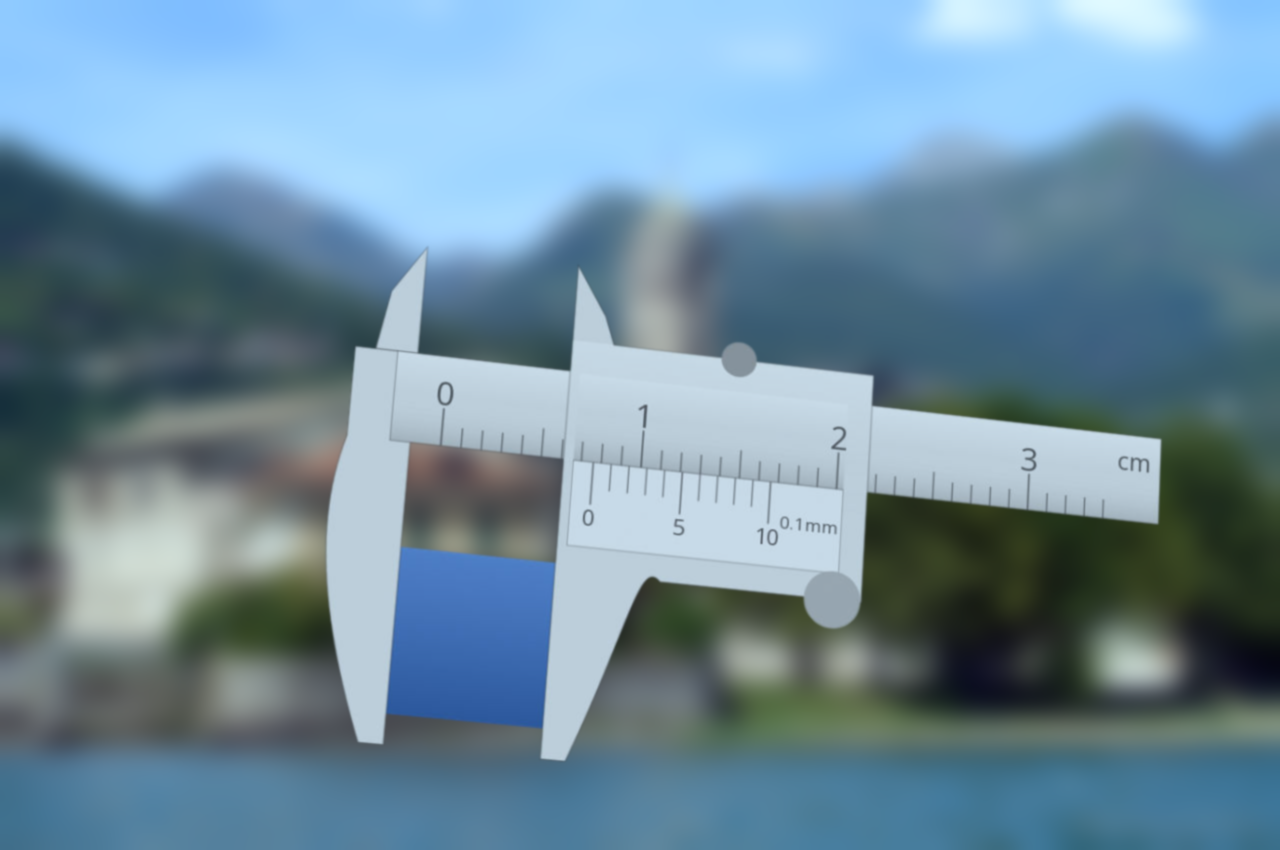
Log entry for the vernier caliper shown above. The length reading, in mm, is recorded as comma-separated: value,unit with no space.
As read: 7.6,mm
